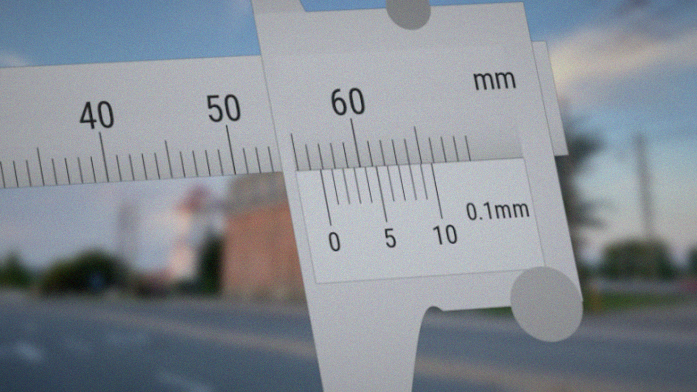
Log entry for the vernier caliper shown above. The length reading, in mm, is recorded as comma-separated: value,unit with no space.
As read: 56.8,mm
